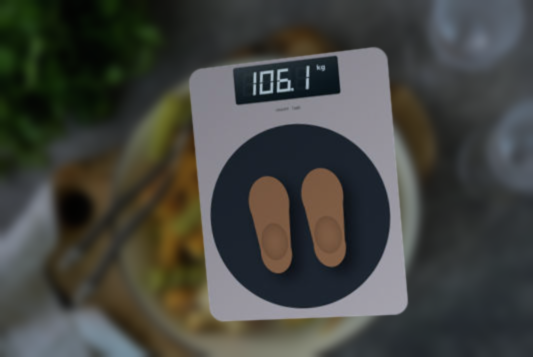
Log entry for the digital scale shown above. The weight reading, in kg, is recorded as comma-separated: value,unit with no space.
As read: 106.1,kg
